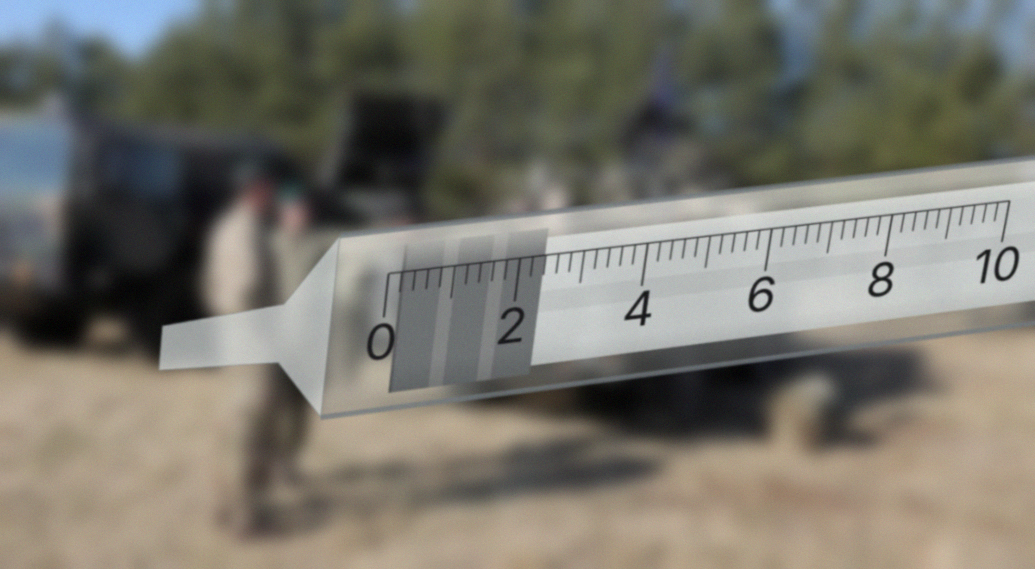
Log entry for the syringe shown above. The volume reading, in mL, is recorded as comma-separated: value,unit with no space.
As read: 0.2,mL
